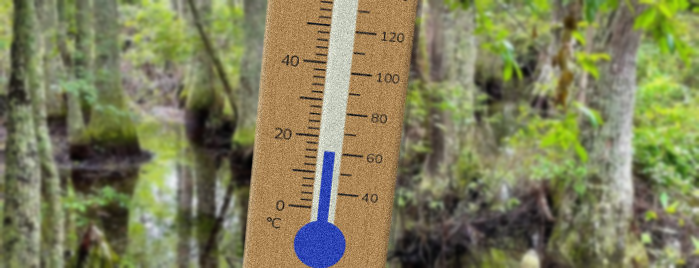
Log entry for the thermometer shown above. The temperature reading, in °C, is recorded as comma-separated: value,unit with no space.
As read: 16,°C
